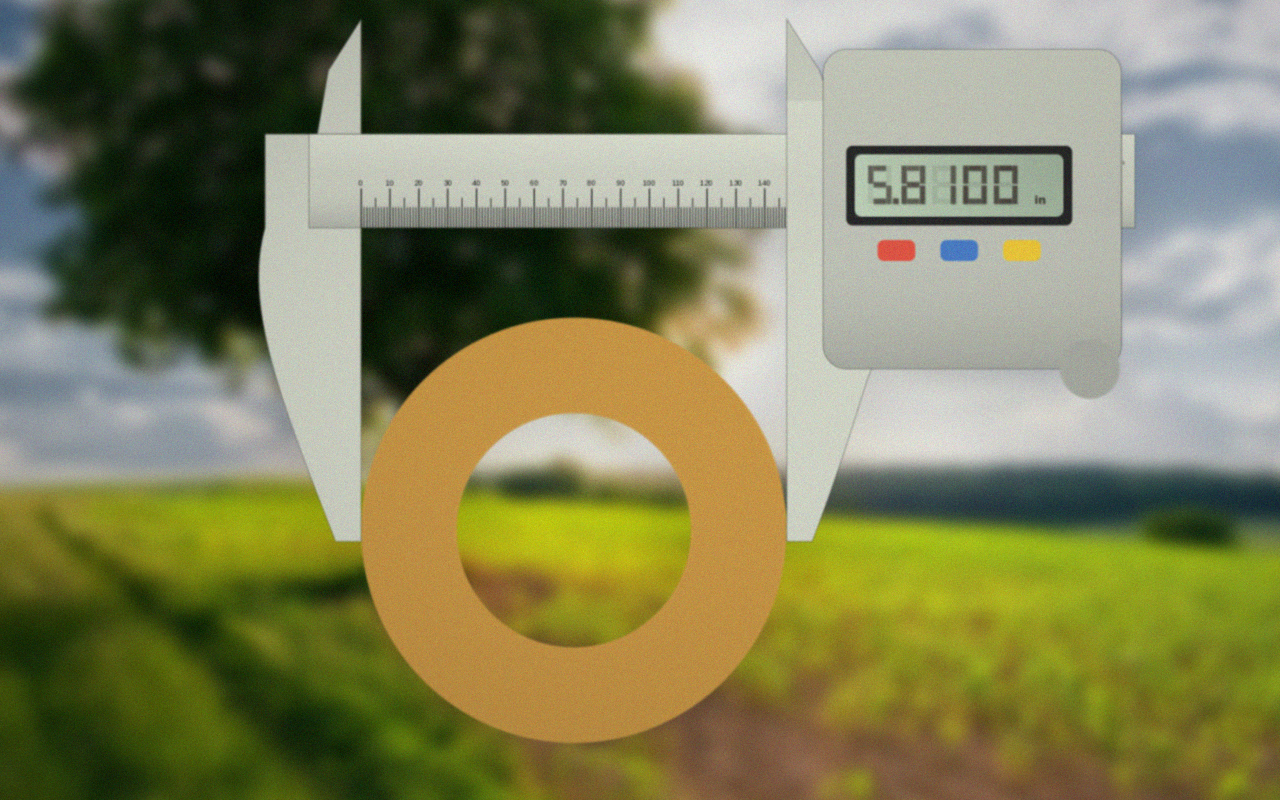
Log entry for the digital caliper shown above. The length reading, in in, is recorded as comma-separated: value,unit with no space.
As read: 5.8100,in
